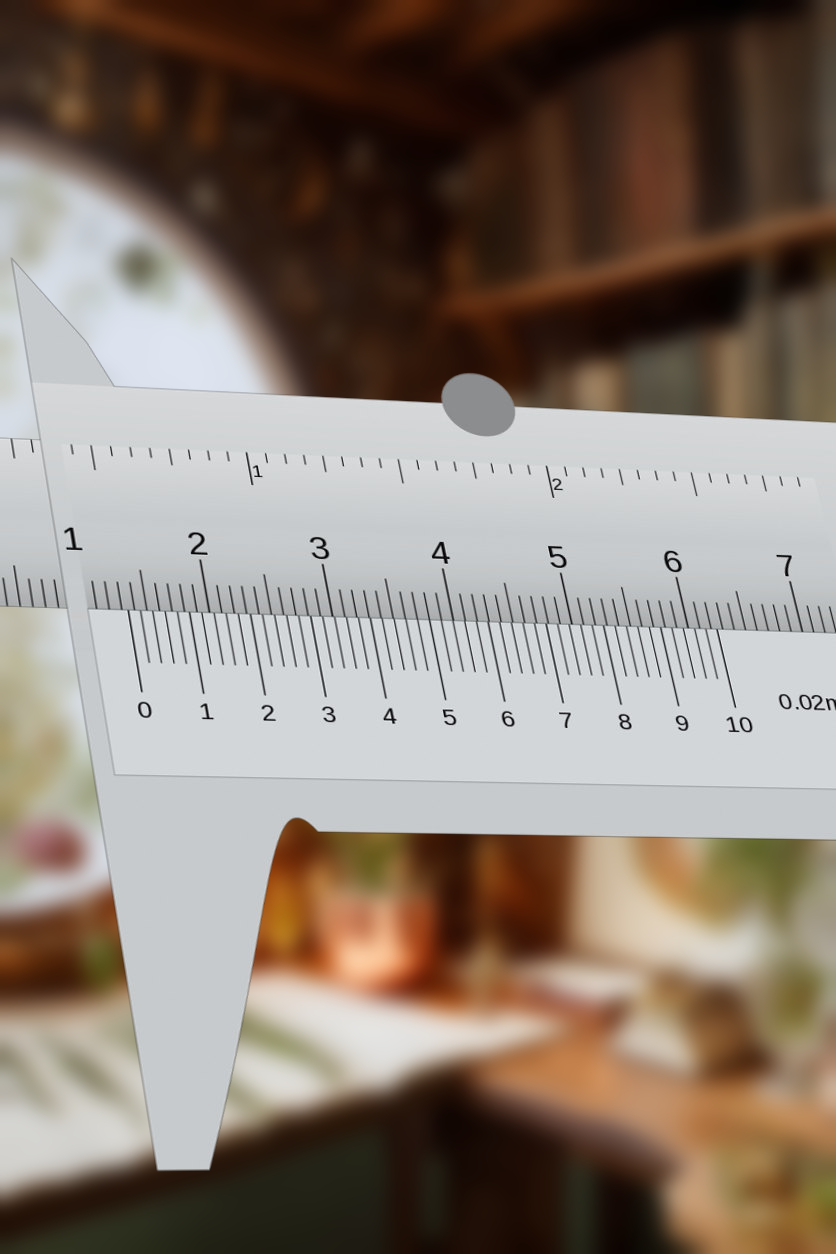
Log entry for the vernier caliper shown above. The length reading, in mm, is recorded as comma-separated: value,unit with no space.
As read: 13.5,mm
